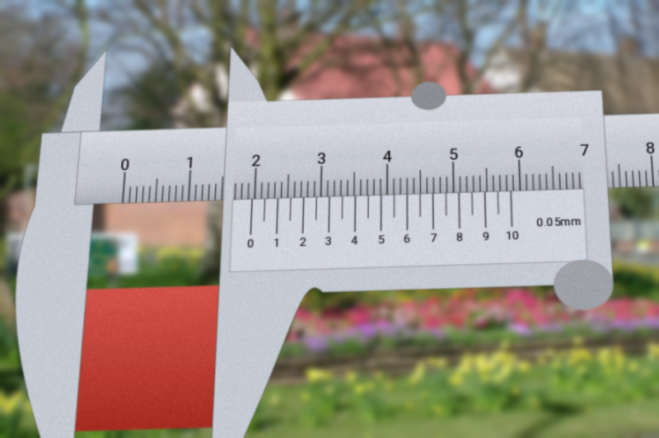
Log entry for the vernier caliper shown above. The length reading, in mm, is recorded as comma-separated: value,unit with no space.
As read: 19.6,mm
